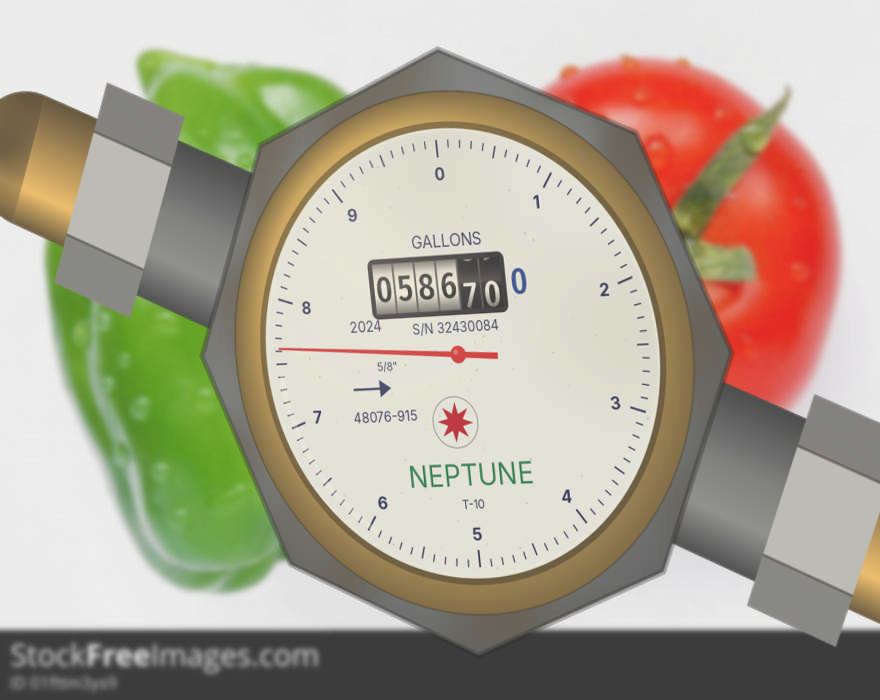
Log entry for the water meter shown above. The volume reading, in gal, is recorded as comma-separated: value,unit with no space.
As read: 586697.6,gal
